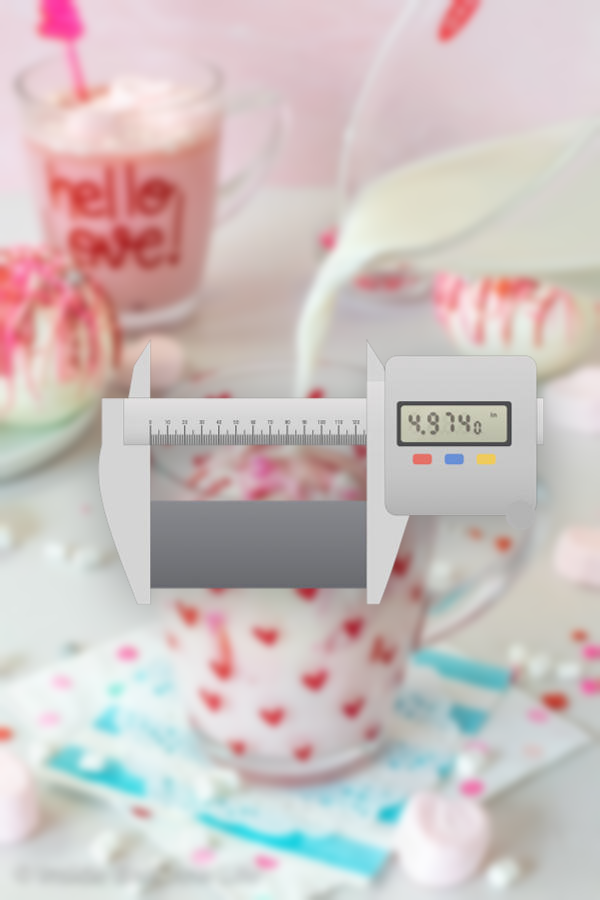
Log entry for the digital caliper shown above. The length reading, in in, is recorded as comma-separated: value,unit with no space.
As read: 4.9740,in
